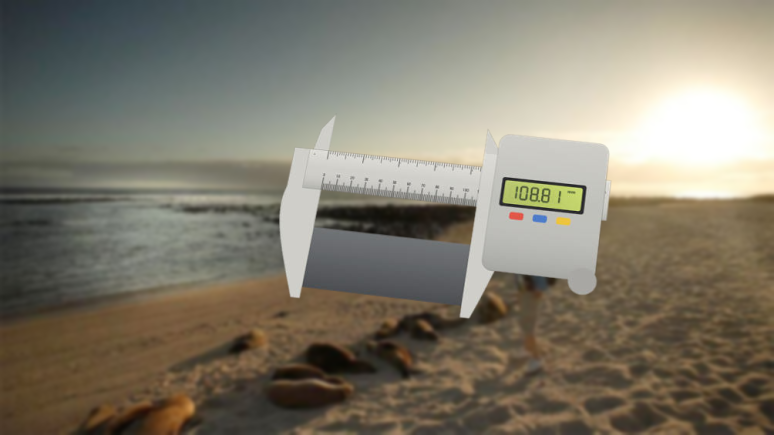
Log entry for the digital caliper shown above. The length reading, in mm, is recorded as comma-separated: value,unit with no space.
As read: 108.81,mm
